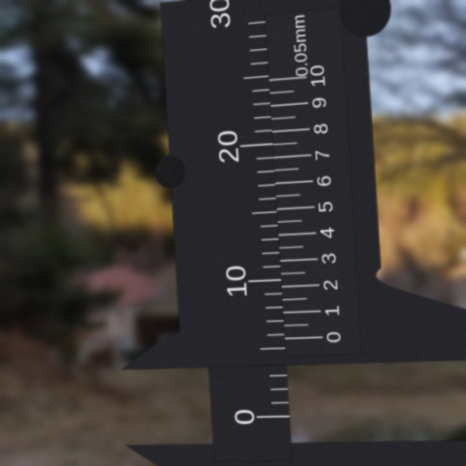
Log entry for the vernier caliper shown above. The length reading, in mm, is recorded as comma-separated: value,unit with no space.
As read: 5.7,mm
